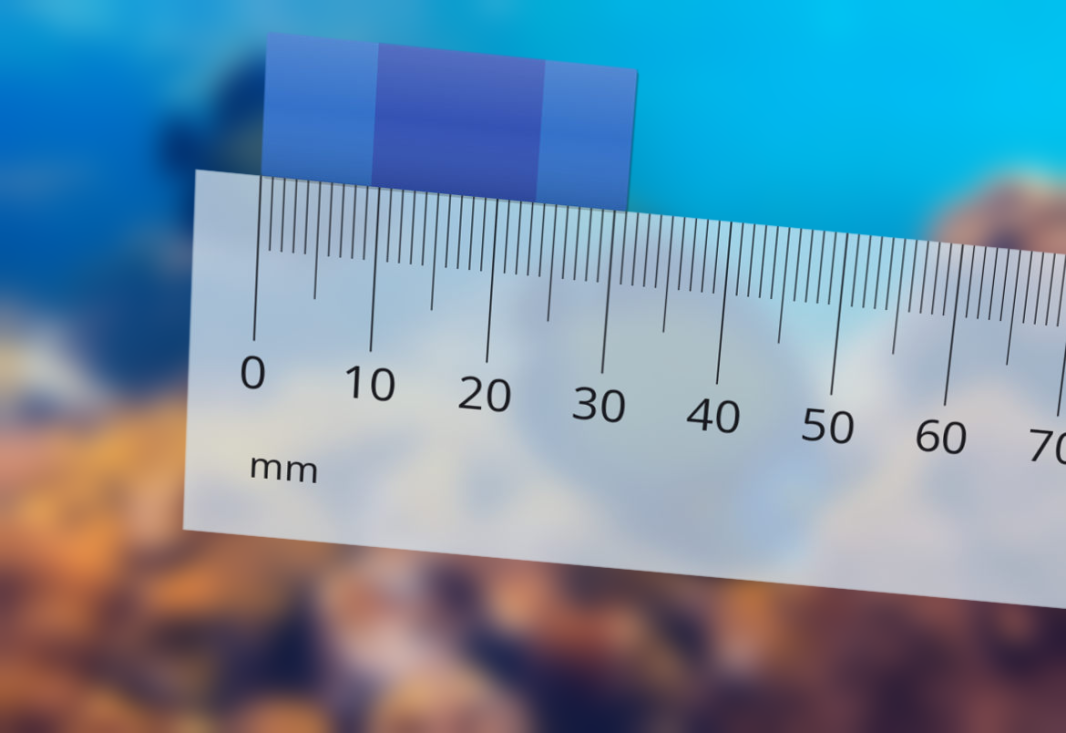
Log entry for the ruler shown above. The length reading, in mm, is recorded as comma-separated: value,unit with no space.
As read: 31,mm
